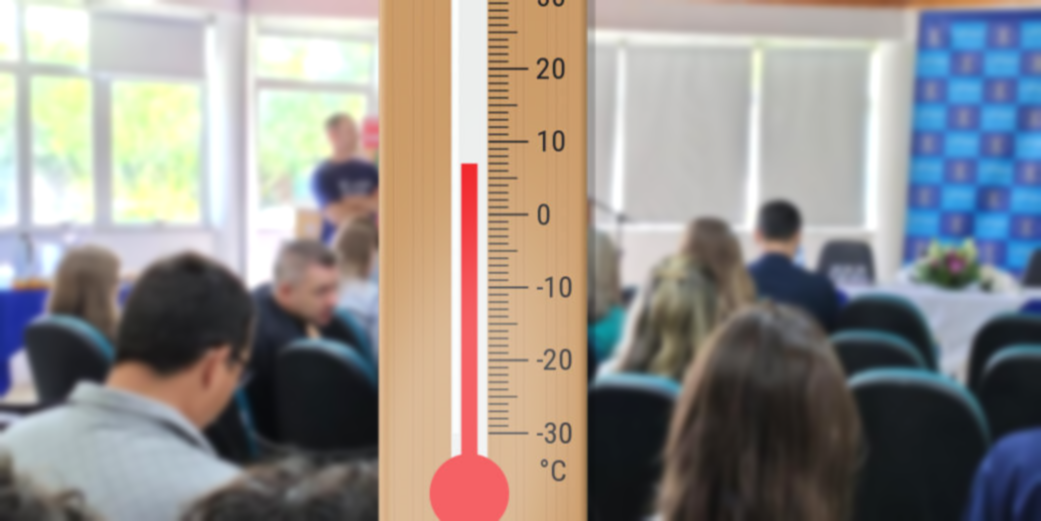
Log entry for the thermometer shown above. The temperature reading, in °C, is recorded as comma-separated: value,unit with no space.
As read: 7,°C
